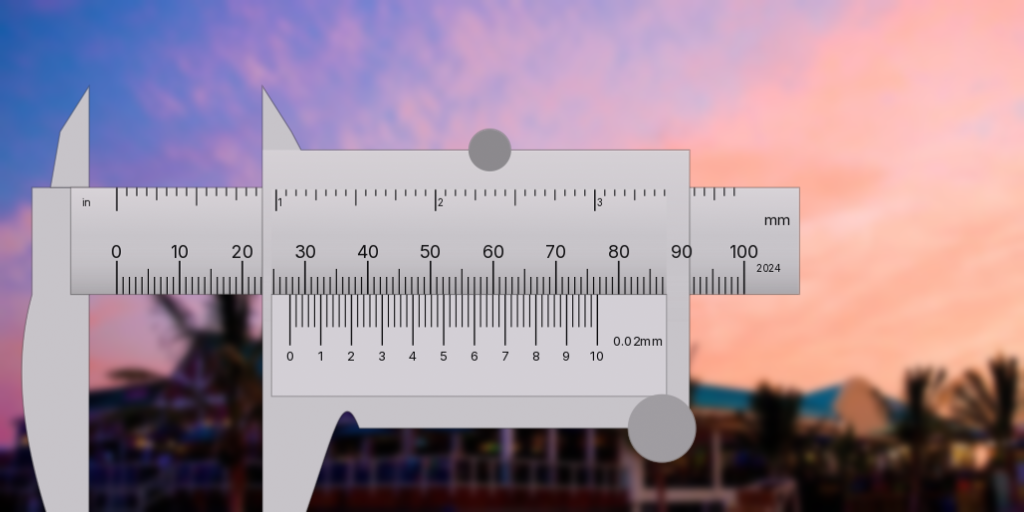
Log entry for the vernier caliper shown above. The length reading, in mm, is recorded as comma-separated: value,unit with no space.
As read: 27.6,mm
